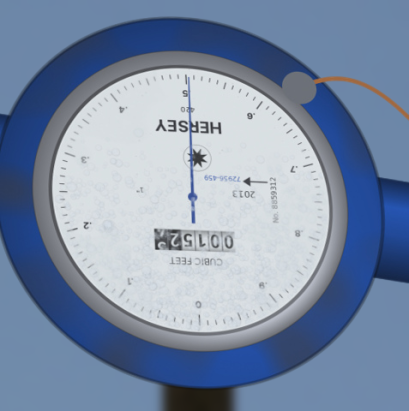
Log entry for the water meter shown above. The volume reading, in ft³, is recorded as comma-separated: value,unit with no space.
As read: 1523.50,ft³
